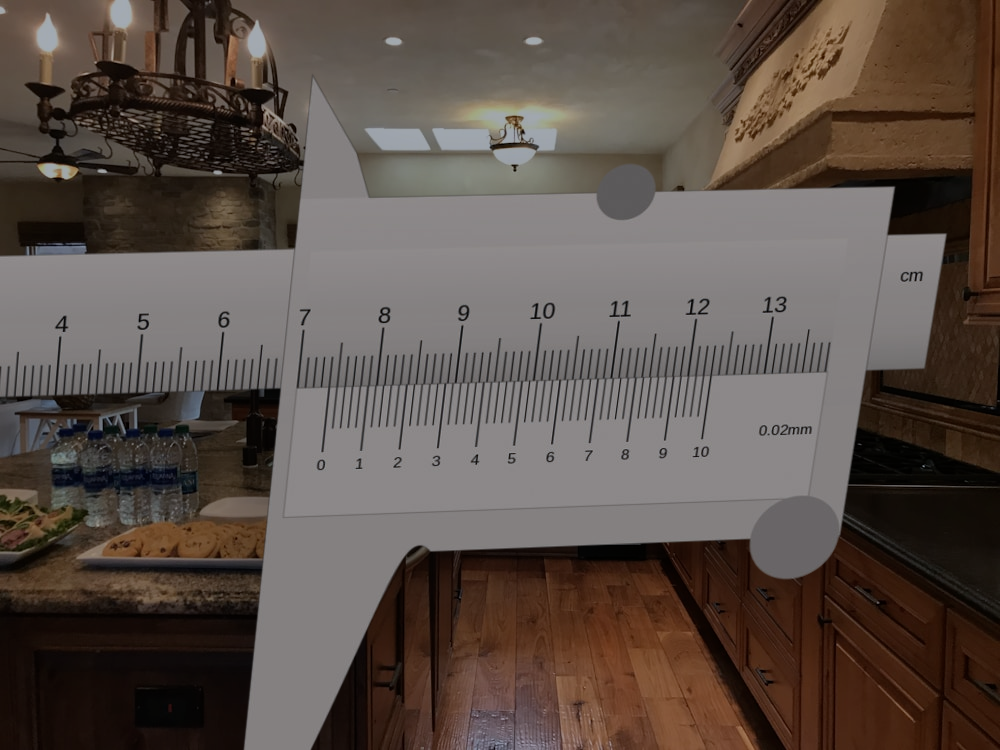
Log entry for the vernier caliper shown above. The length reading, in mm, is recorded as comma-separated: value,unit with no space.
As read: 74.0,mm
